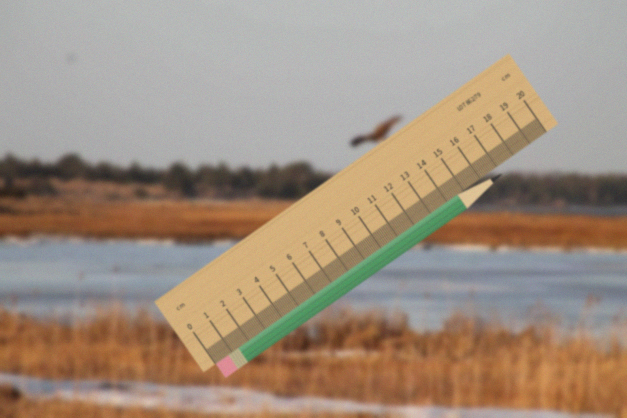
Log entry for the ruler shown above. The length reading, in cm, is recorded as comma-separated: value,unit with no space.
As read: 17,cm
